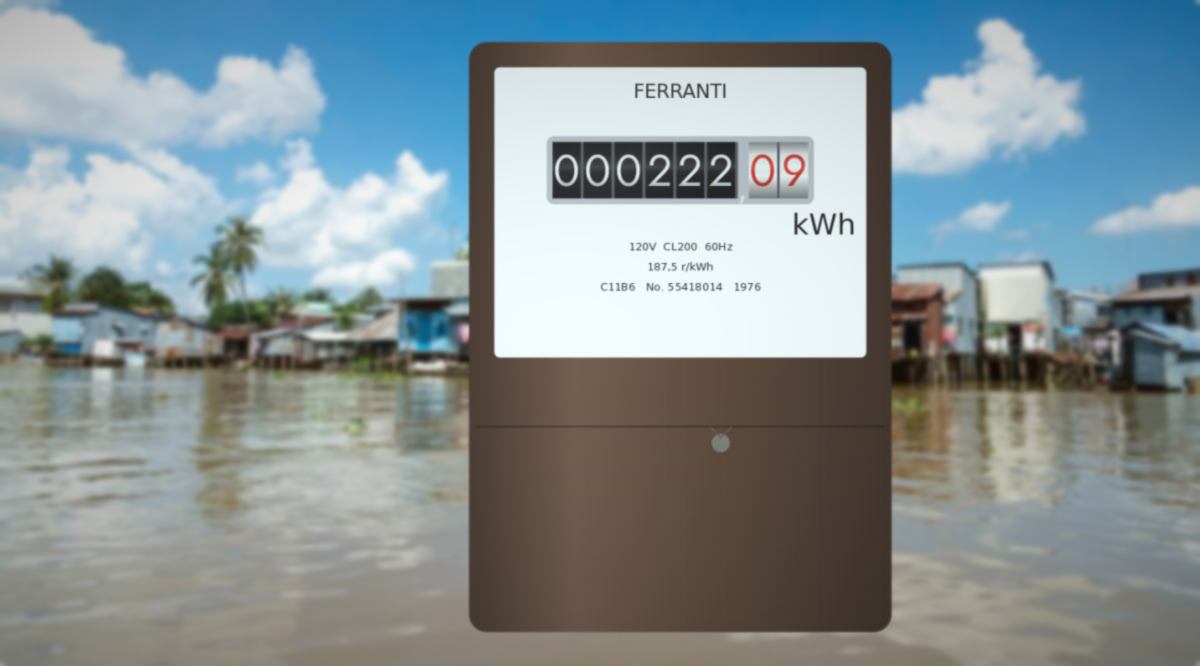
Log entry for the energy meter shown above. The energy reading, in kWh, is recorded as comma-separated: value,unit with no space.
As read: 222.09,kWh
